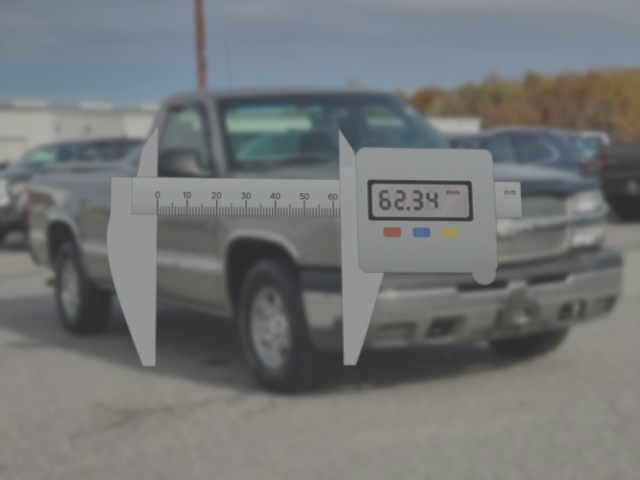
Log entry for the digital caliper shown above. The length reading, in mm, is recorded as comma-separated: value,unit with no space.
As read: 62.34,mm
